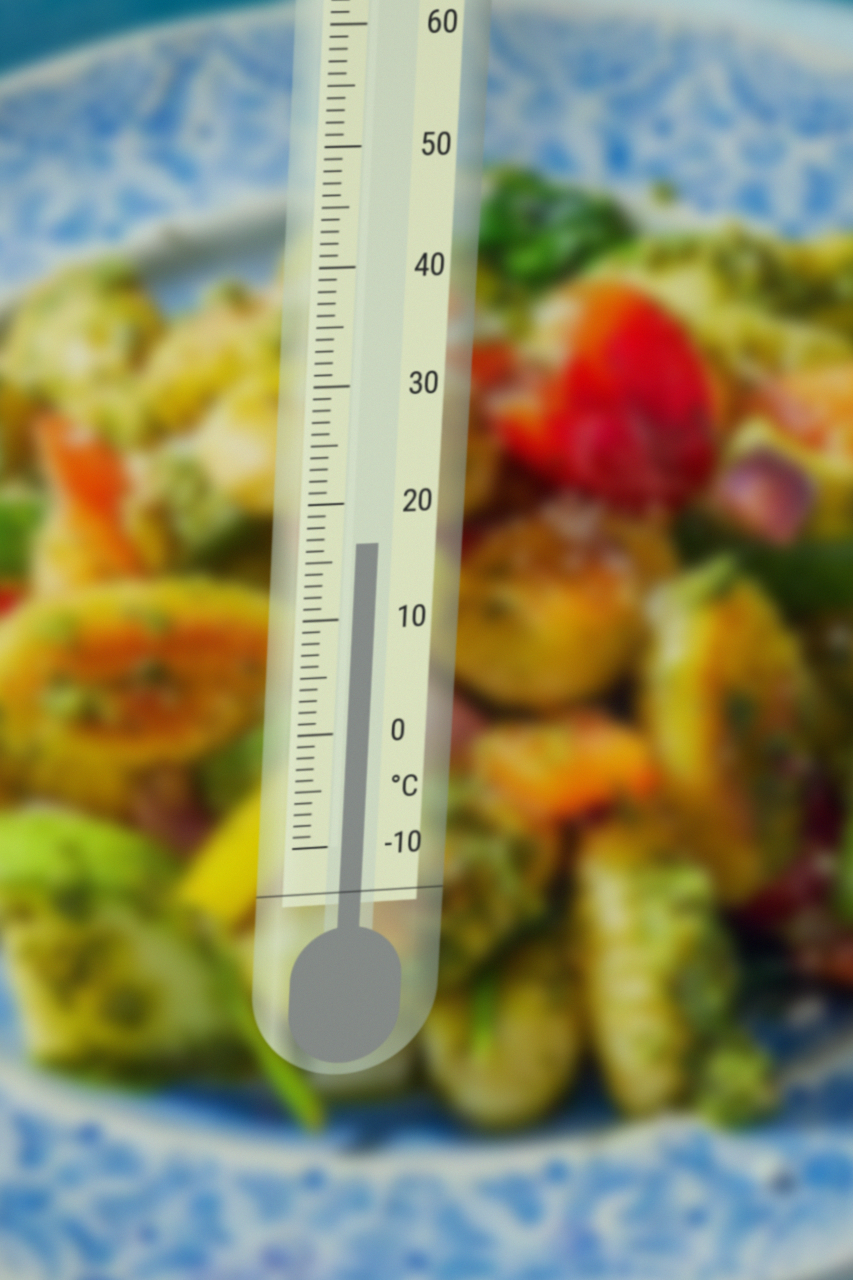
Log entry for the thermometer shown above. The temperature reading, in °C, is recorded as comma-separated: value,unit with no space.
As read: 16.5,°C
